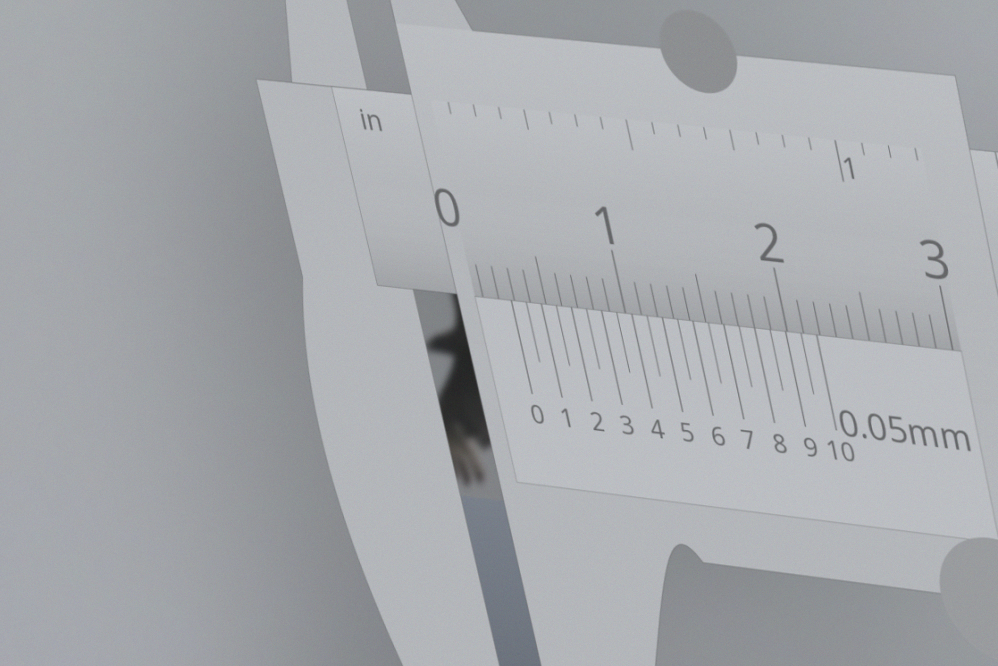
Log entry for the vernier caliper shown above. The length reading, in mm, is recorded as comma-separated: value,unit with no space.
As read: 2.8,mm
